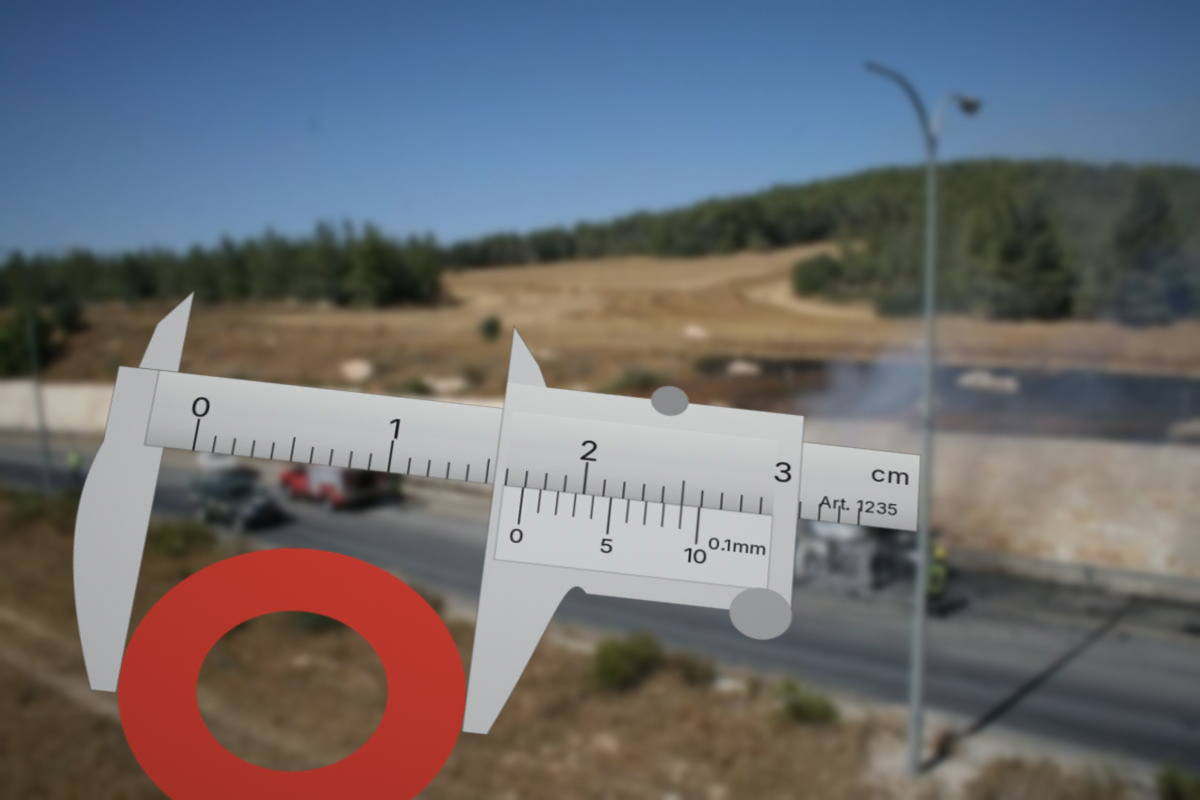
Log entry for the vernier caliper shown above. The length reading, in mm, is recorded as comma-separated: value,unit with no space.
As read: 16.9,mm
